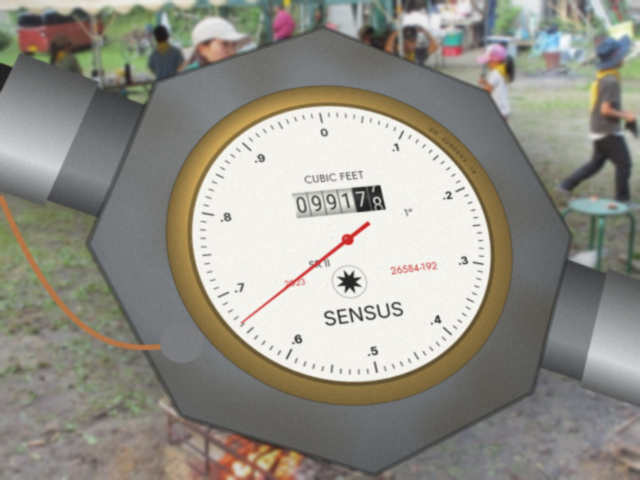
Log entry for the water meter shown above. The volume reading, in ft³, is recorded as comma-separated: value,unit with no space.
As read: 99177.66,ft³
